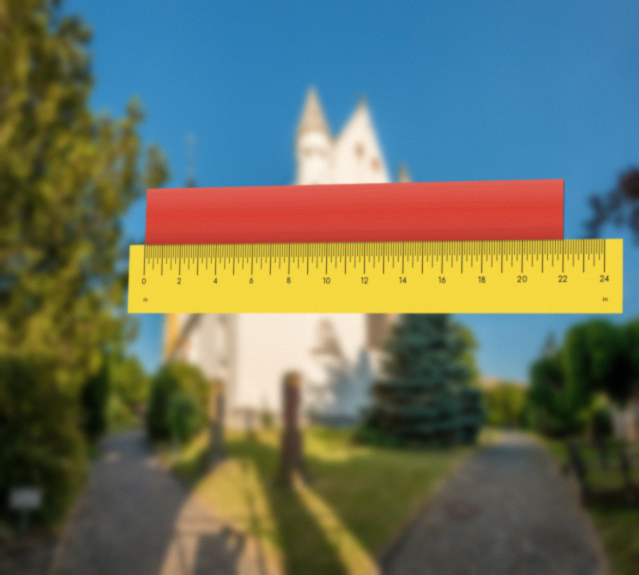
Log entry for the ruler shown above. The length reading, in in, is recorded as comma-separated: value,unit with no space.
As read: 22,in
